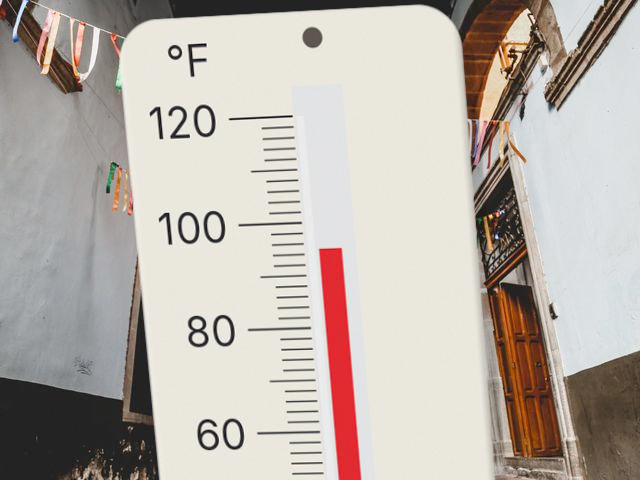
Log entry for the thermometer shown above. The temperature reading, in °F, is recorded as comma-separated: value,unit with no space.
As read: 95,°F
